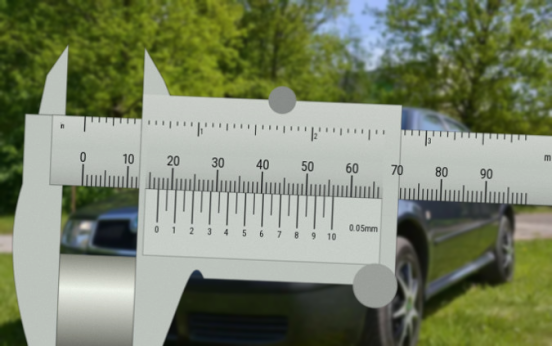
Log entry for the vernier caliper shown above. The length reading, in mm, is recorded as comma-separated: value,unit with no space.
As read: 17.0,mm
